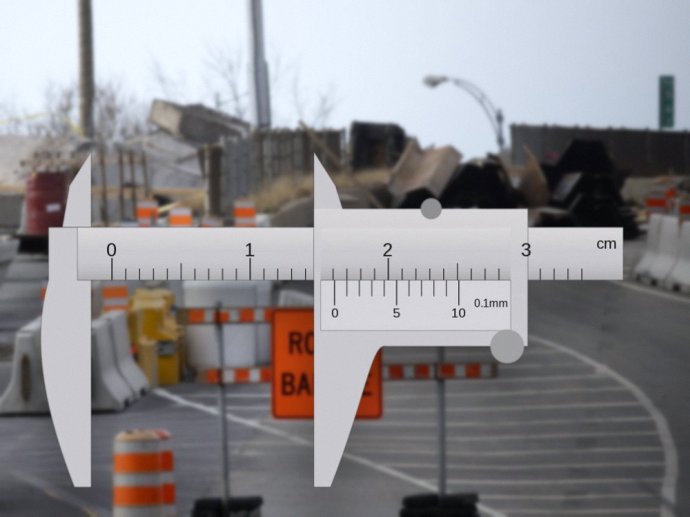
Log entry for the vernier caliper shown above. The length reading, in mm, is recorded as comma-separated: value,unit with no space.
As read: 16.1,mm
